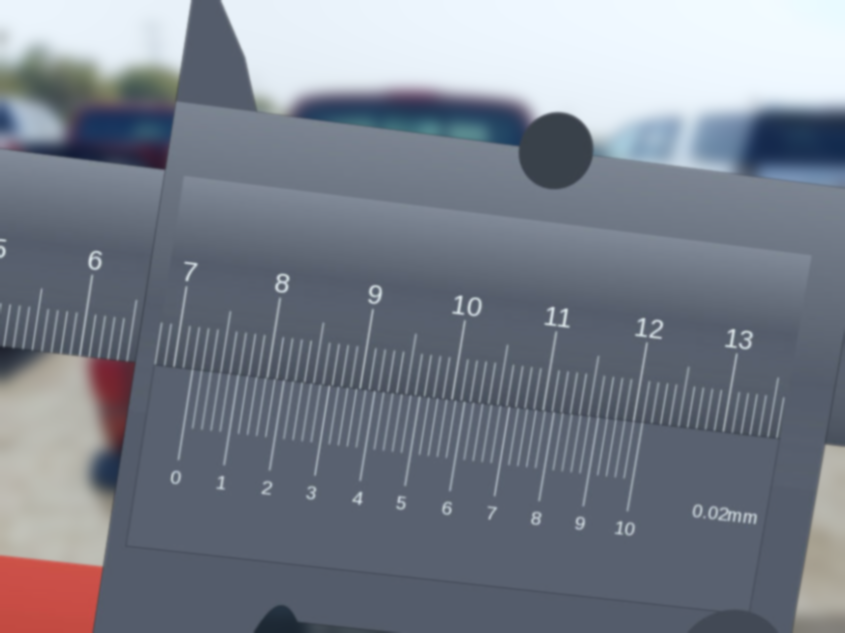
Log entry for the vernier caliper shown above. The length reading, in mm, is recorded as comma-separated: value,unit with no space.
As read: 72.0,mm
